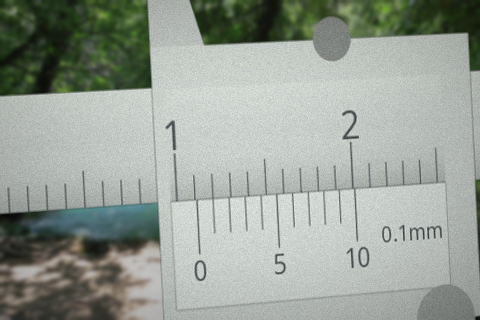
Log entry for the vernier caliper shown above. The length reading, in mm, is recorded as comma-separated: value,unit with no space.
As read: 11.1,mm
